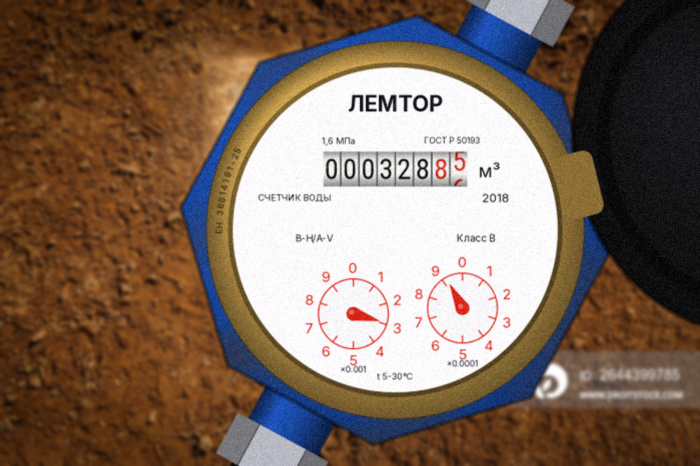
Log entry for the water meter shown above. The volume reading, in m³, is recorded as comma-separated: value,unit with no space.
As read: 328.8529,m³
